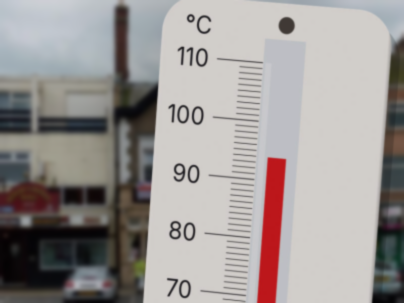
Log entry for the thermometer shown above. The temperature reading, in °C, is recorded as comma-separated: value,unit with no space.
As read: 94,°C
